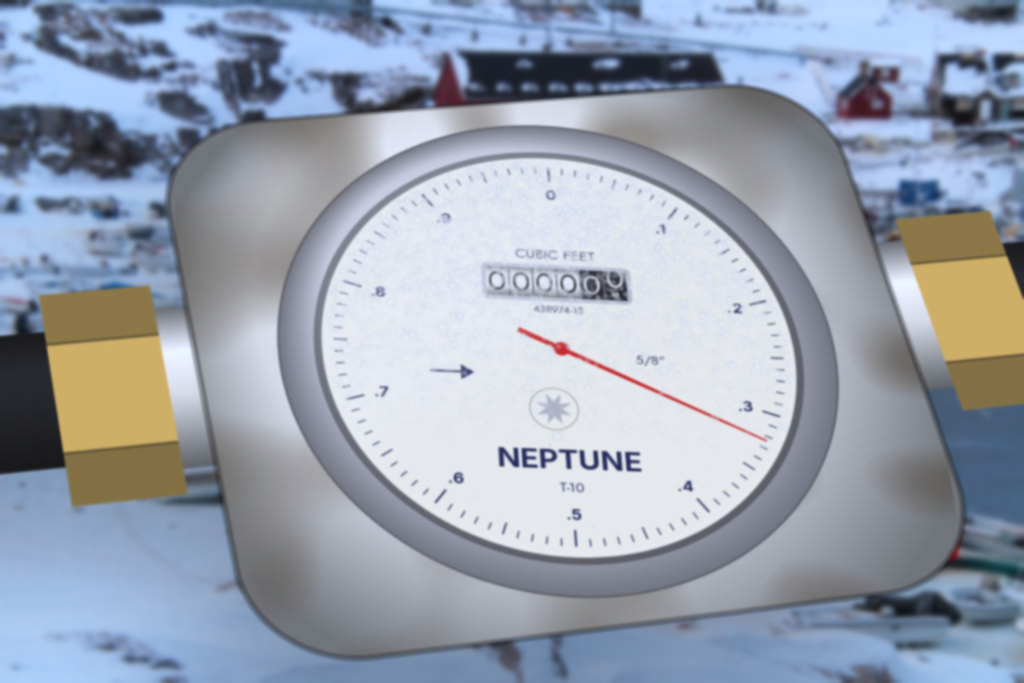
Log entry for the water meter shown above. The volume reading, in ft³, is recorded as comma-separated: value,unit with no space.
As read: 0.32,ft³
